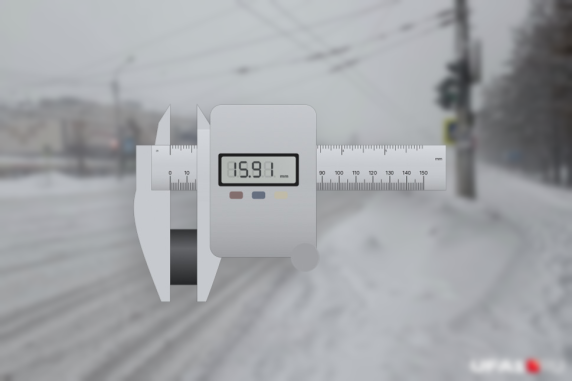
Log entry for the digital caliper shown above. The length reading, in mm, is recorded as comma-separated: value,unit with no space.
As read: 15.91,mm
